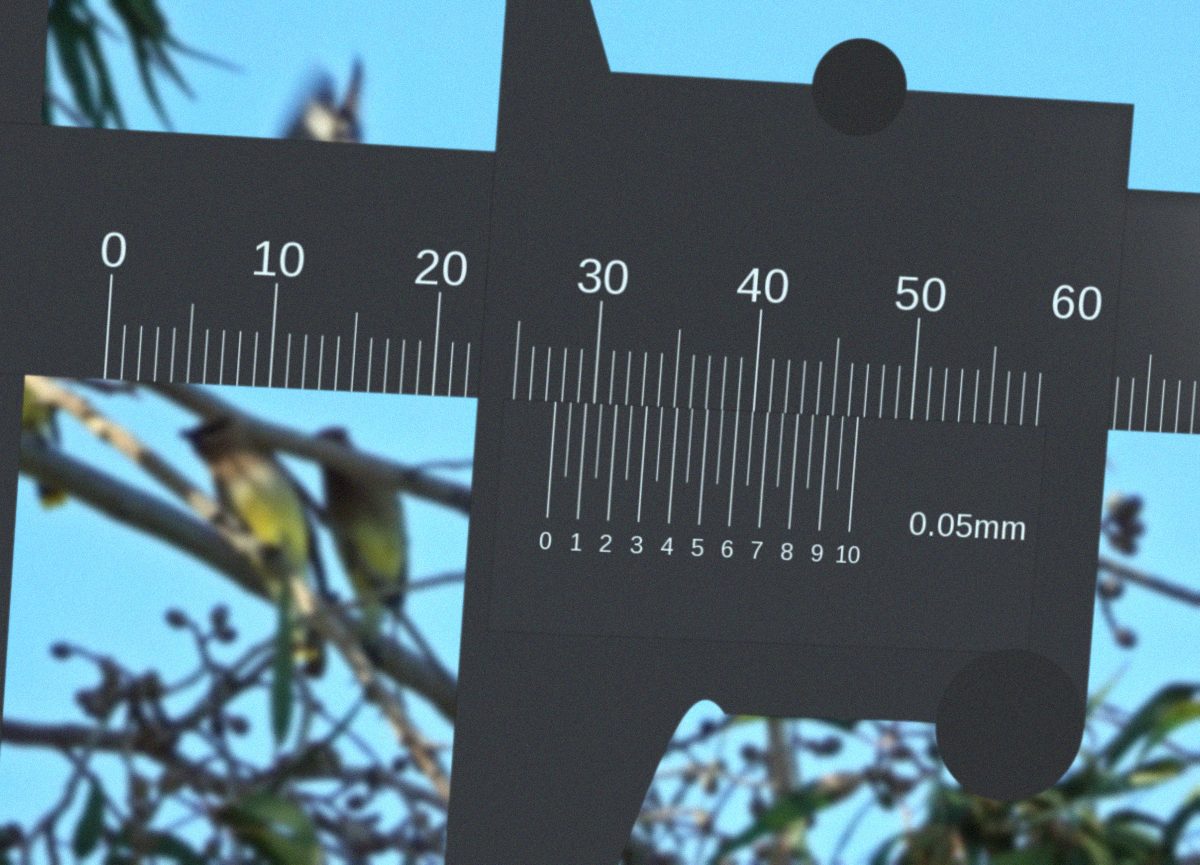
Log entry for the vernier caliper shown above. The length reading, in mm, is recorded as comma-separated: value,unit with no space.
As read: 27.6,mm
